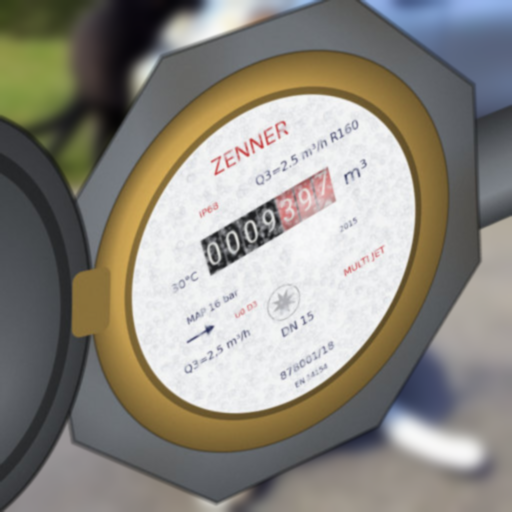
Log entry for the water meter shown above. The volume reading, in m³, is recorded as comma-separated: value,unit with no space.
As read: 9.397,m³
